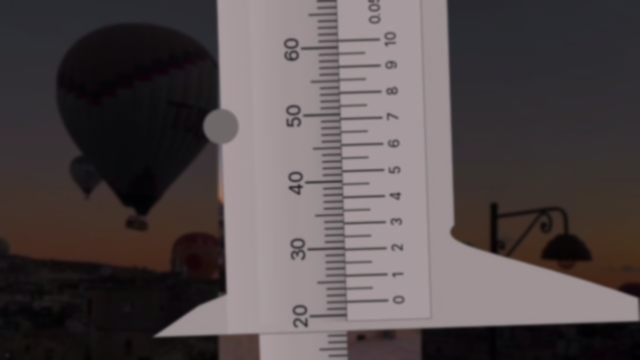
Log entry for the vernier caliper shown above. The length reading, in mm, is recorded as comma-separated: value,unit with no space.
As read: 22.0,mm
